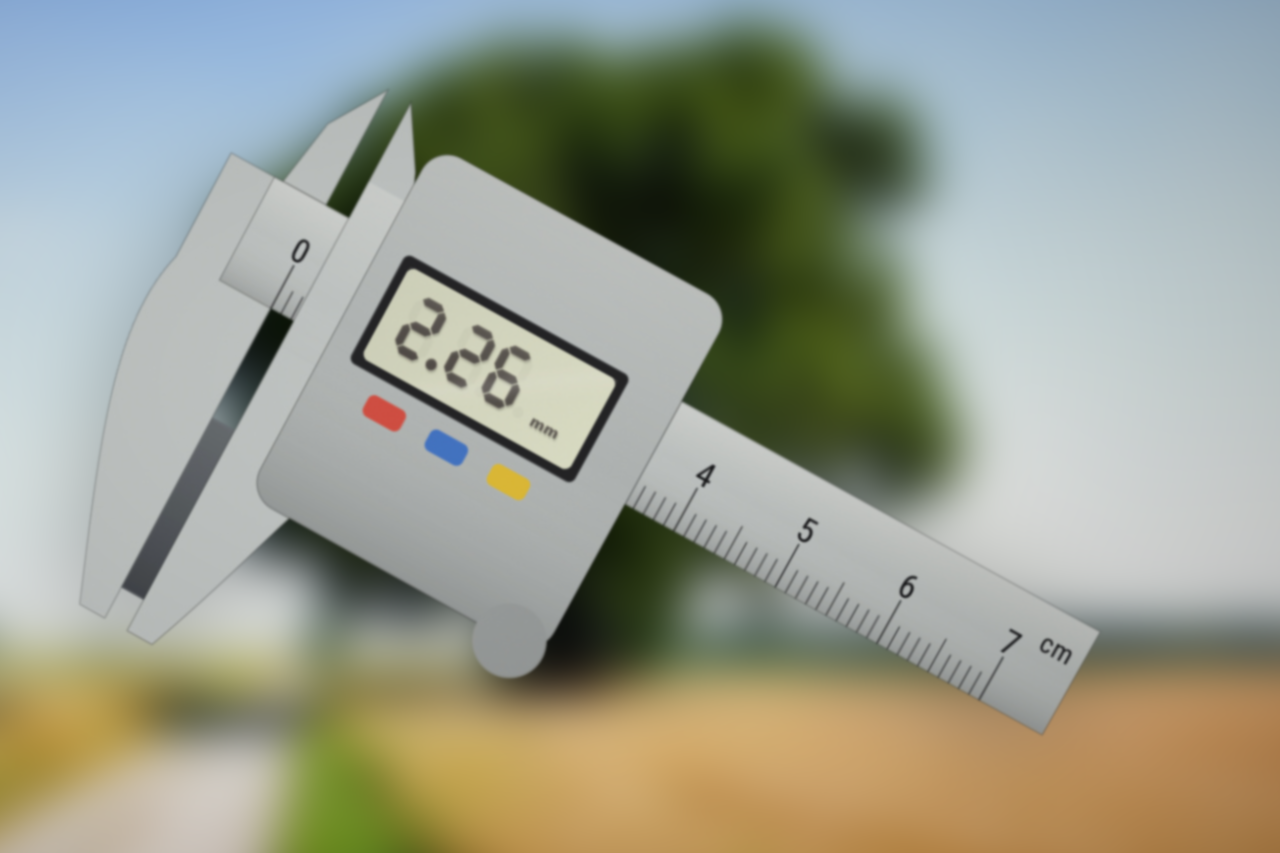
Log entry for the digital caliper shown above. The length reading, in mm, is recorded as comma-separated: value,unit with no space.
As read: 2.26,mm
